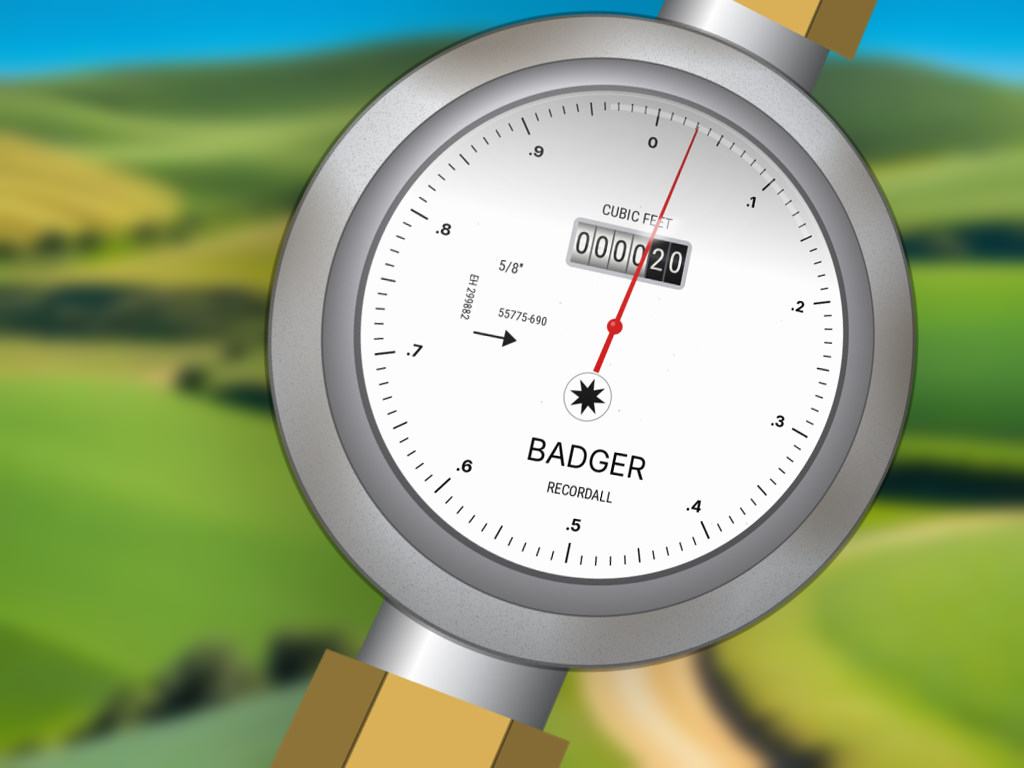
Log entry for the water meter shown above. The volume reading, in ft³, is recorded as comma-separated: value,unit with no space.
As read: 20.03,ft³
